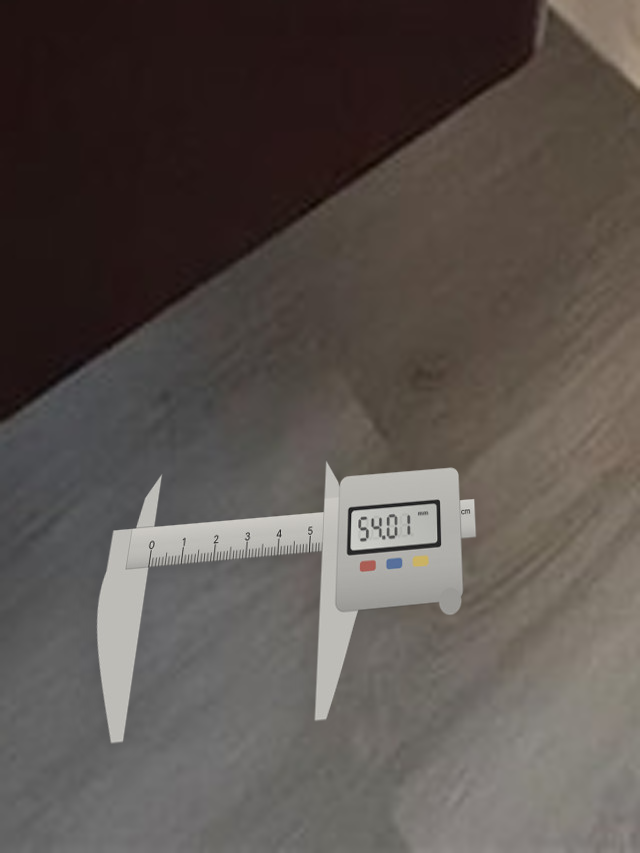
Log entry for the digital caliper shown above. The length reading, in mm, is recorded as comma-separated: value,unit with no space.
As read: 54.01,mm
